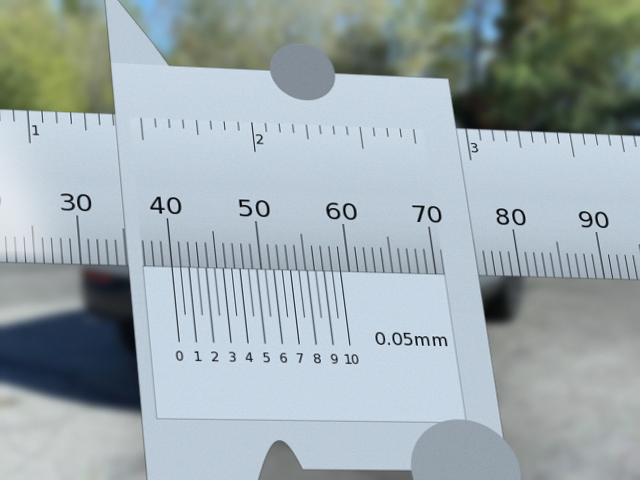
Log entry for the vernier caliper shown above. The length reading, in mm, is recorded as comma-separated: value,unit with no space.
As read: 40.0,mm
